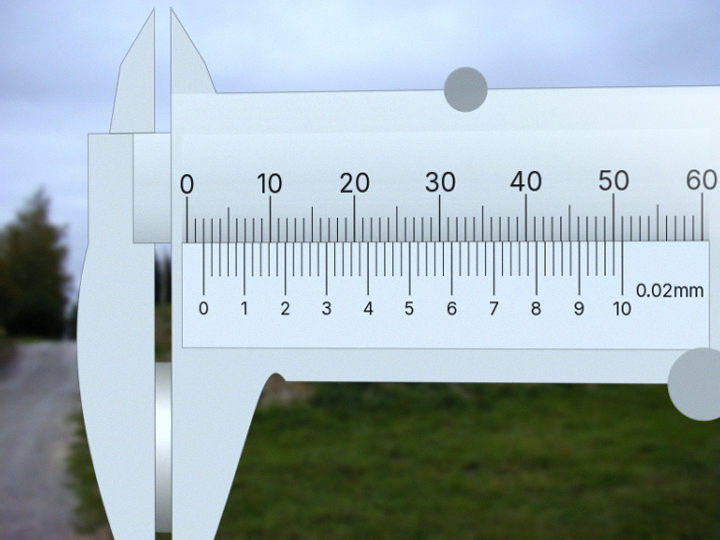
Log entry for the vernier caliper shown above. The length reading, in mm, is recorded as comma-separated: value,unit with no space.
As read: 2.0,mm
